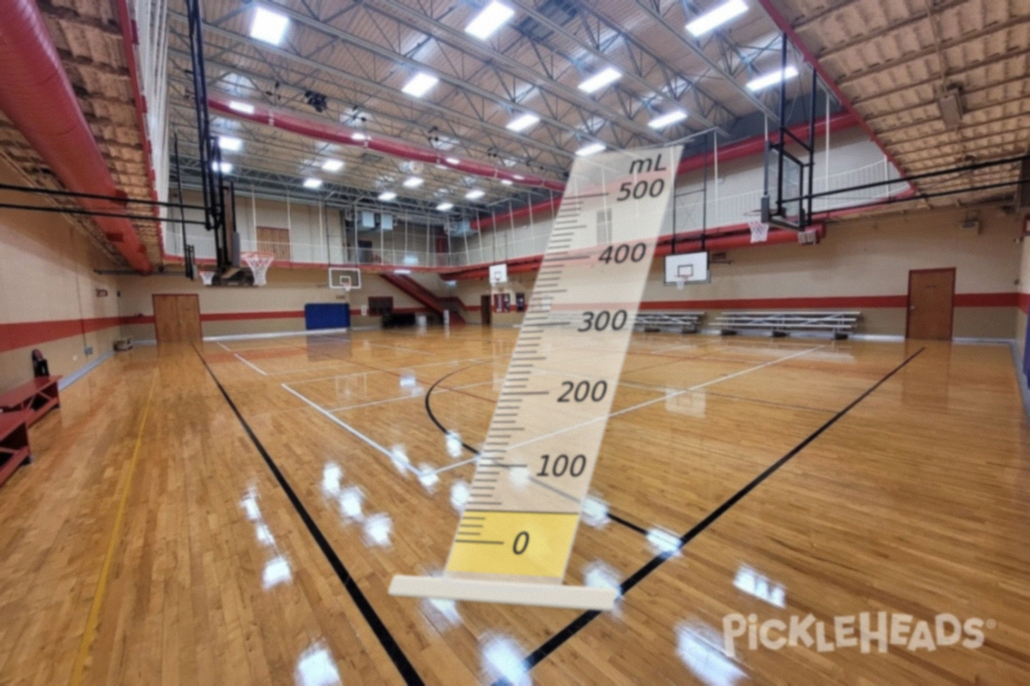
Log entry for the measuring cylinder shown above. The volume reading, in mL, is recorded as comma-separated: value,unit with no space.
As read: 40,mL
